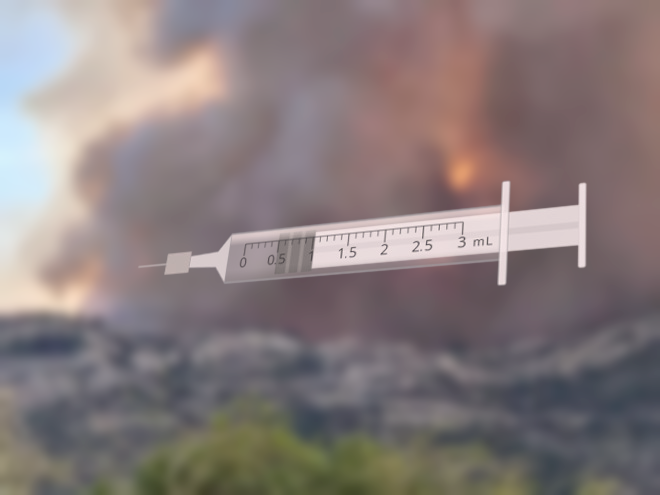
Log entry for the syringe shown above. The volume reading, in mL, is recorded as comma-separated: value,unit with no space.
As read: 0.5,mL
